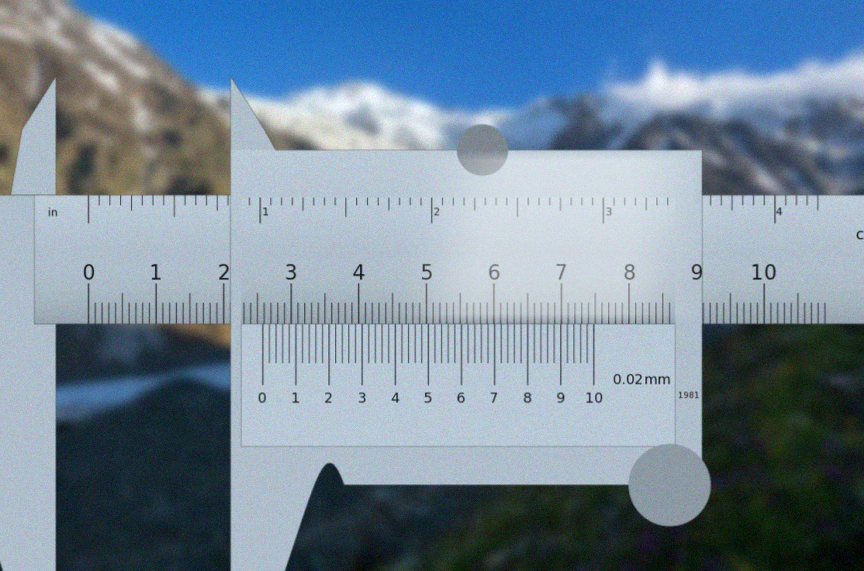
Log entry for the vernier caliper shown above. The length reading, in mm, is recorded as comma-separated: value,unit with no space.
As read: 25.8,mm
